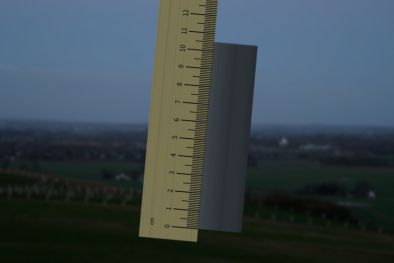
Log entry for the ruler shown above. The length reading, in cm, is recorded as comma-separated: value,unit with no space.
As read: 10.5,cm
